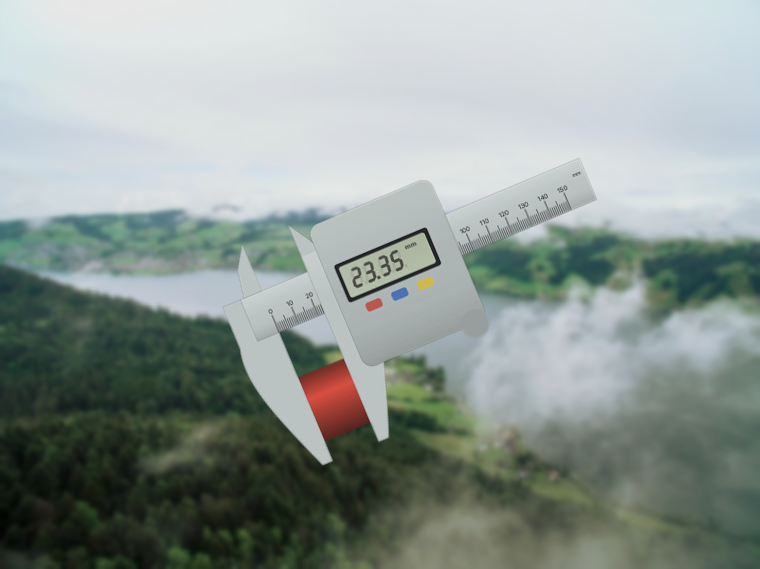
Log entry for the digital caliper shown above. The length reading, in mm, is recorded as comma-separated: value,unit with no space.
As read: 23.35,mm
